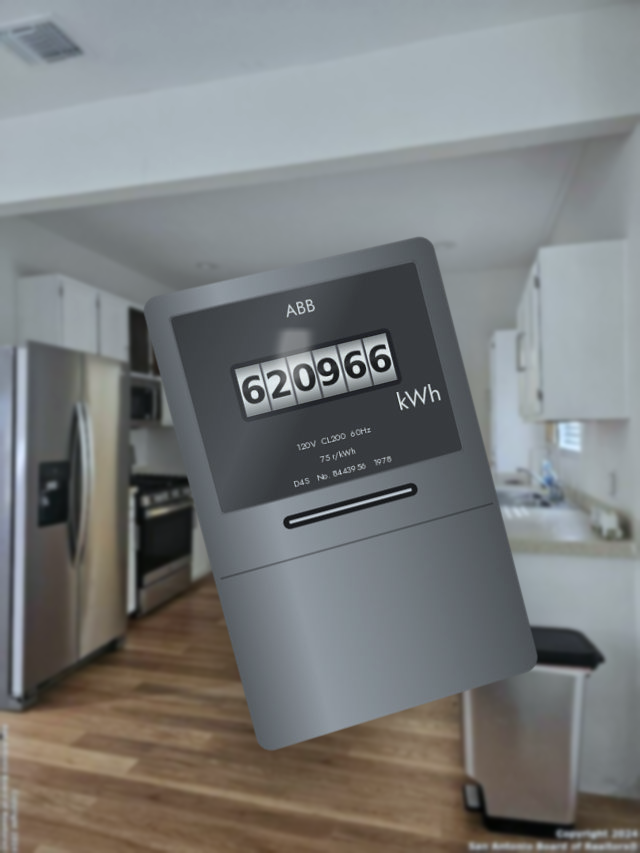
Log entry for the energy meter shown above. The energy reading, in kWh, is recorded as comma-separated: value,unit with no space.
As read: 620966,kWh
